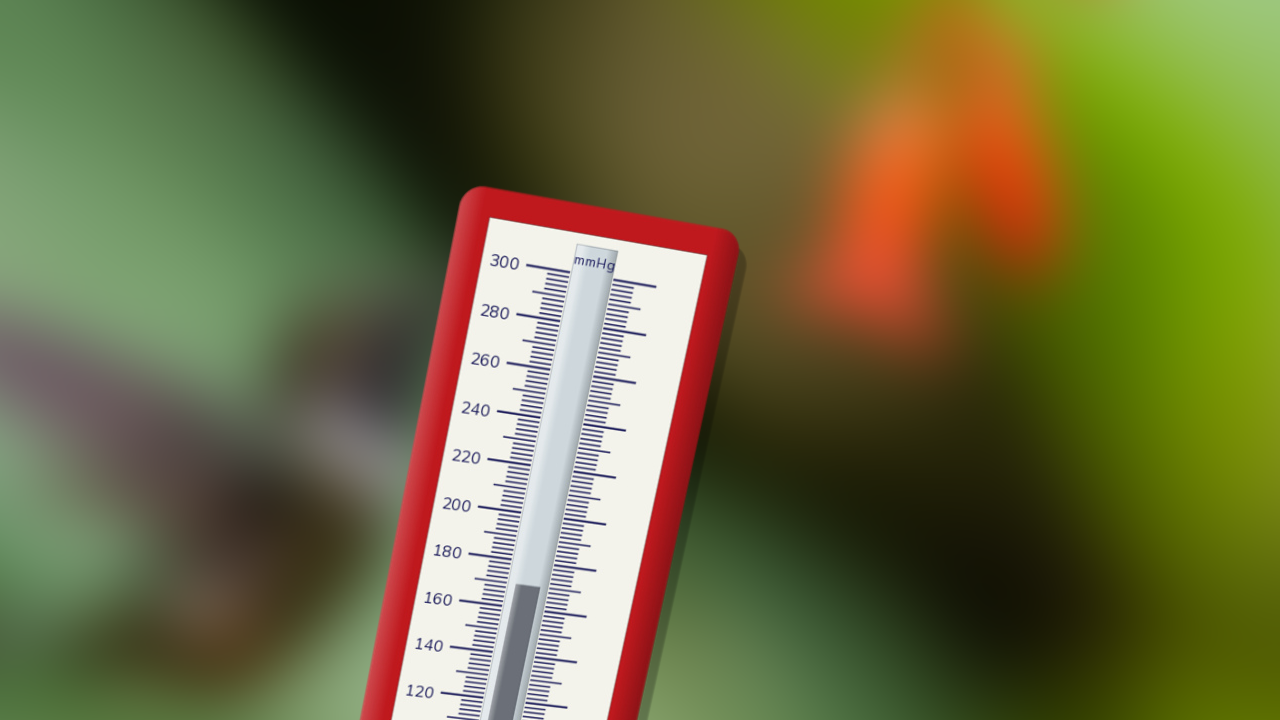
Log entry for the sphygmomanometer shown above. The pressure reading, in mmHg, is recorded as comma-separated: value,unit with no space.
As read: 170,mmHg
